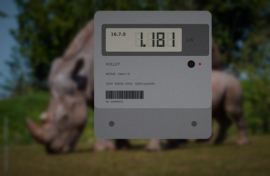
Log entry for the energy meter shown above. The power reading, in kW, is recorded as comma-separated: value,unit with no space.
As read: 1.181,kW
